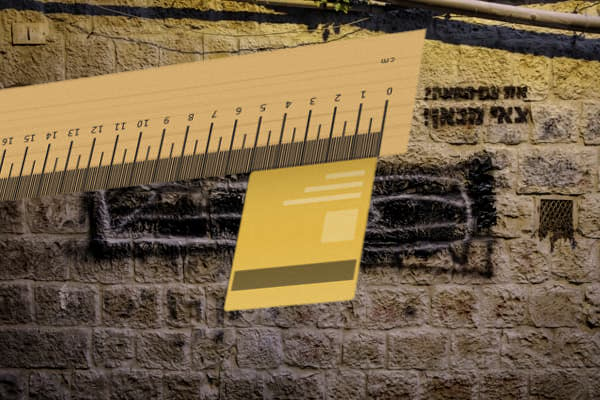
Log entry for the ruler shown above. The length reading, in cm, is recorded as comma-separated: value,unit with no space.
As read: 5,cm
